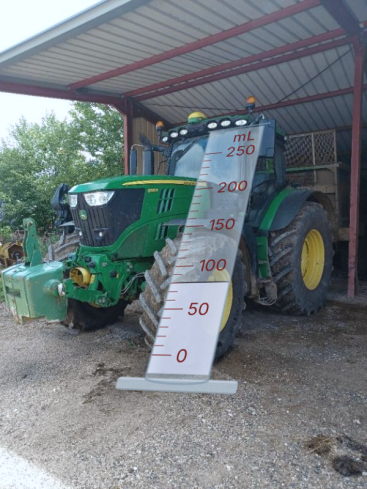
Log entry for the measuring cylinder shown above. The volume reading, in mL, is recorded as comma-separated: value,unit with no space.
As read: 80,mL
